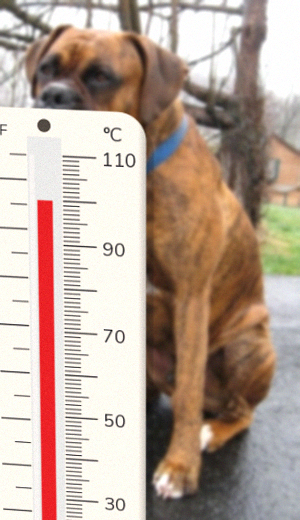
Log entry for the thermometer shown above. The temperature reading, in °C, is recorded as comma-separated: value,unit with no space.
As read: 100,°C
